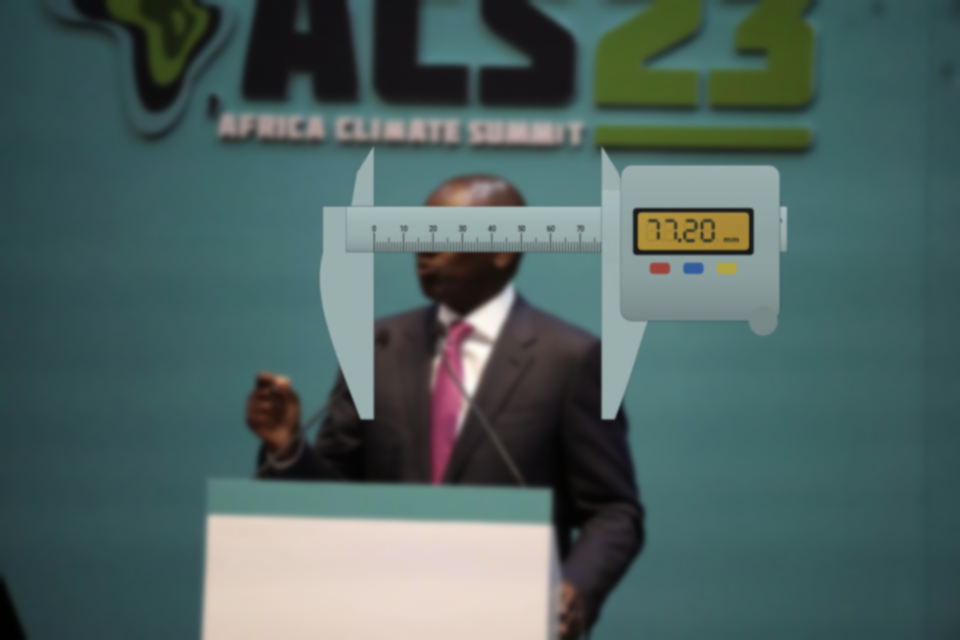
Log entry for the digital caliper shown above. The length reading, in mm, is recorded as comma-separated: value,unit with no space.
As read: 77.20,mm
